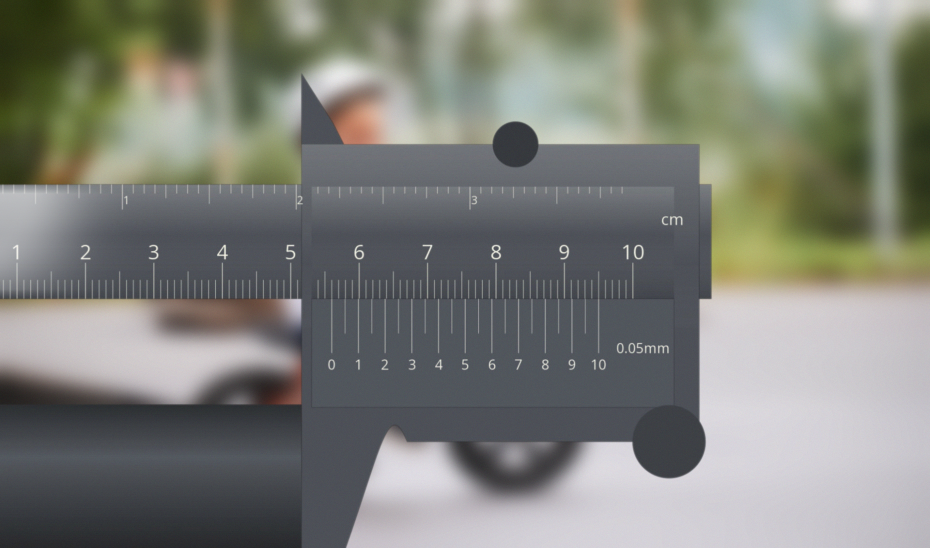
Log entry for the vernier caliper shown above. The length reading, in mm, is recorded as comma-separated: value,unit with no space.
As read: 56.0,mm
